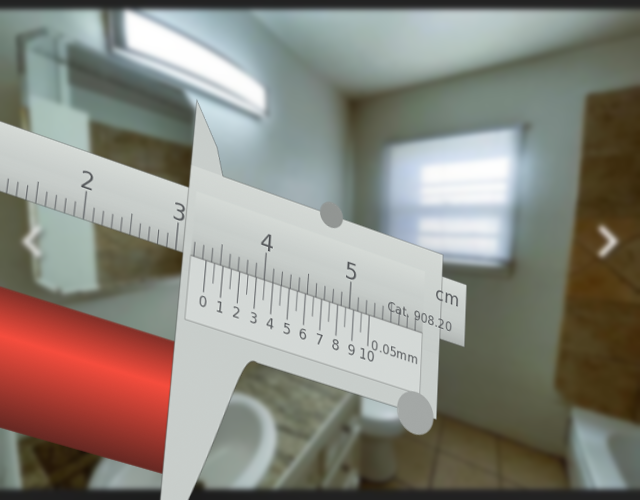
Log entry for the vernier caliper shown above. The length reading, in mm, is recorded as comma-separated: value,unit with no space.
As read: 33.4,mm
